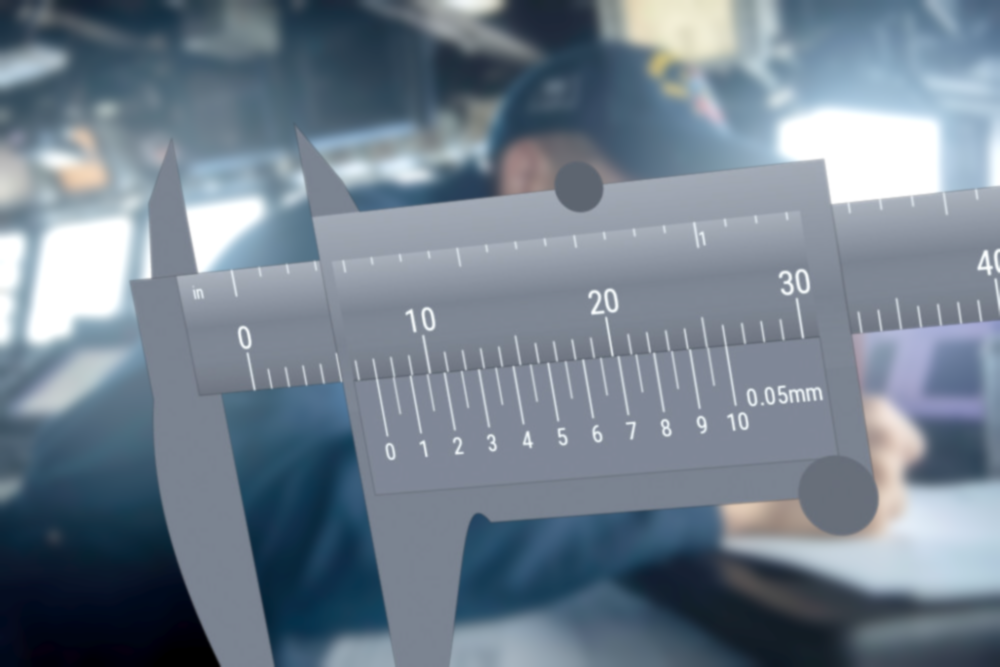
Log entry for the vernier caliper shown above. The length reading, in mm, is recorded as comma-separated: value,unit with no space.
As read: 7.0,mm
